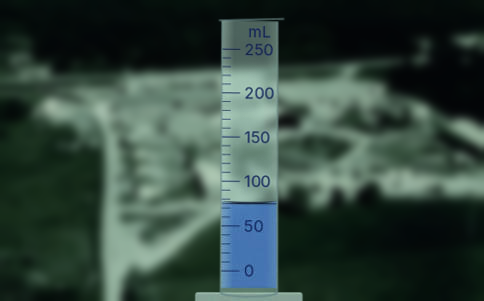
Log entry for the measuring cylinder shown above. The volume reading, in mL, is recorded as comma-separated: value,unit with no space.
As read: 75,mL
